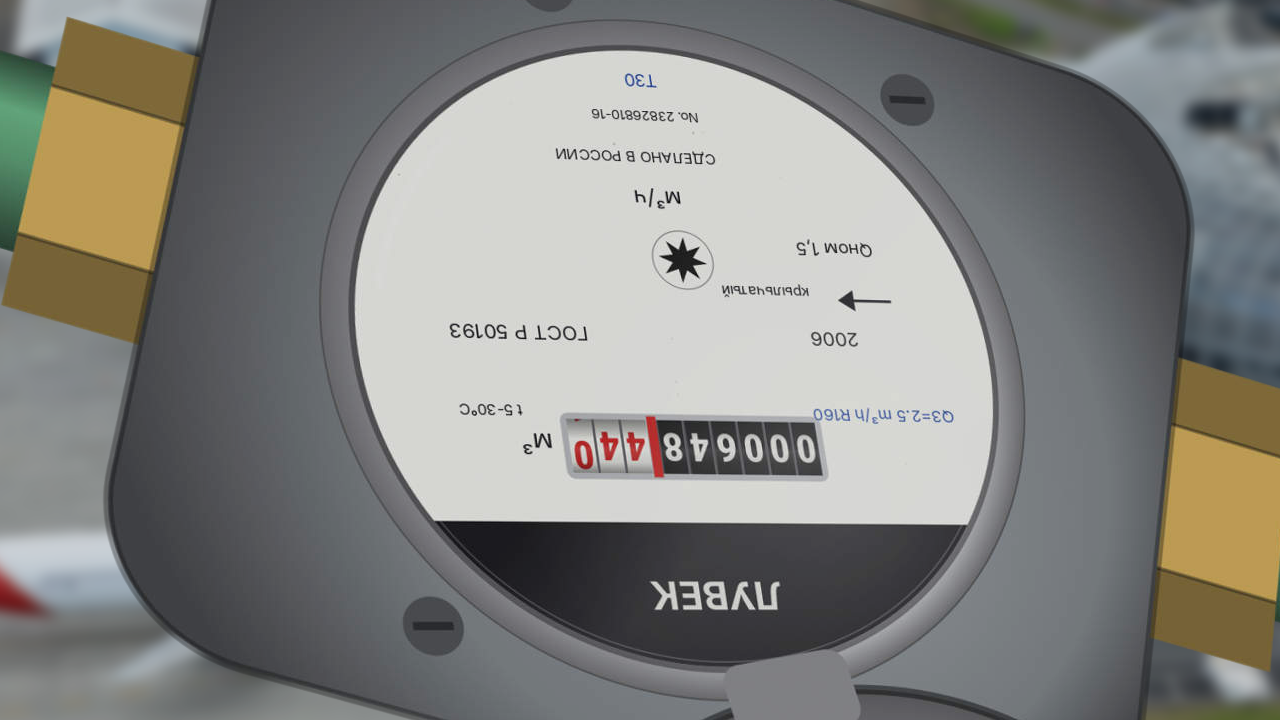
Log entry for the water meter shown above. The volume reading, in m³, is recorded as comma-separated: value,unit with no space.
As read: 648.440,m³
